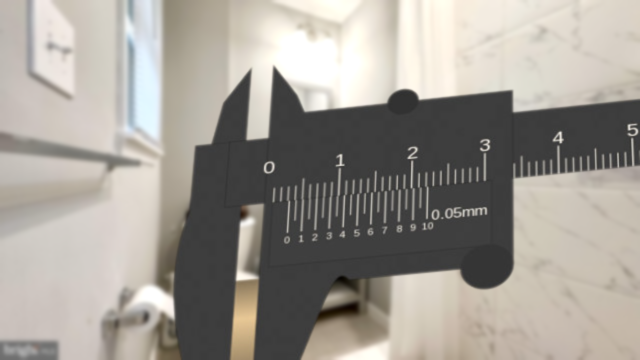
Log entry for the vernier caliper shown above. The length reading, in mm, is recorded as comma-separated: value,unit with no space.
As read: 3.2,mm
